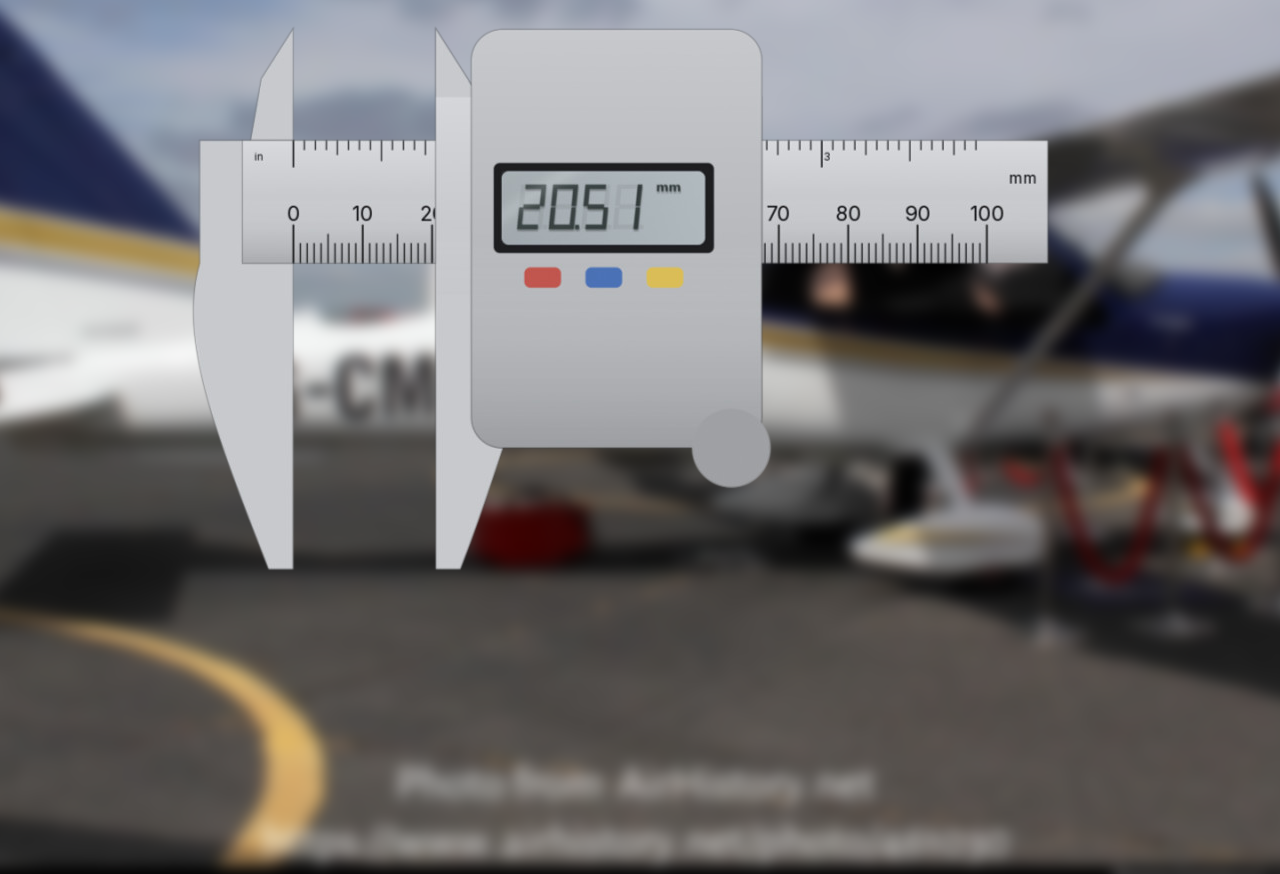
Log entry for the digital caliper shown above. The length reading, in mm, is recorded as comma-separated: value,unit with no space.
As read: 20.51,mm
